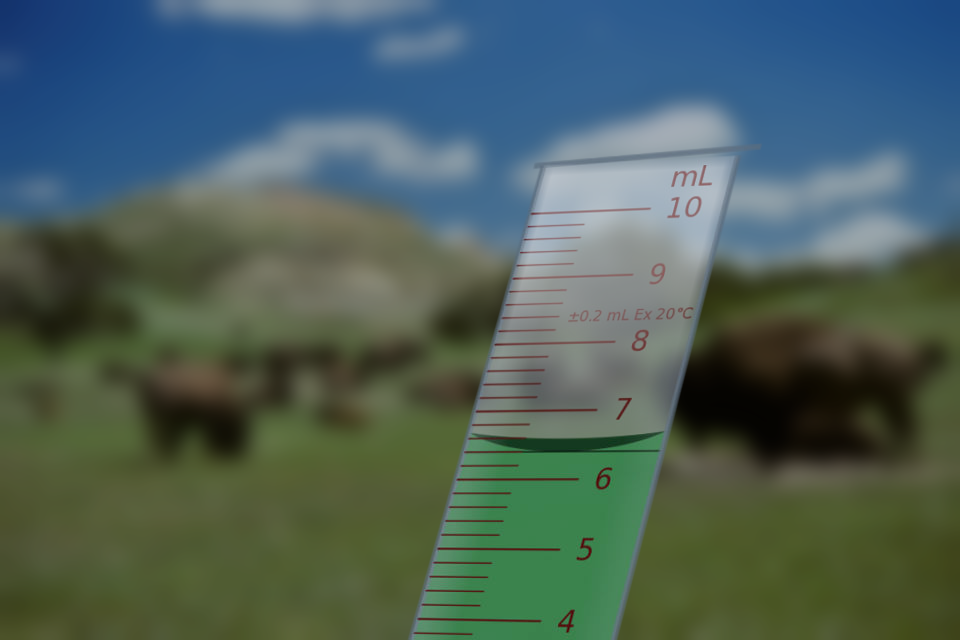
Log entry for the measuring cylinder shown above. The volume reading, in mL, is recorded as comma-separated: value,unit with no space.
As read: 6.4,mL
